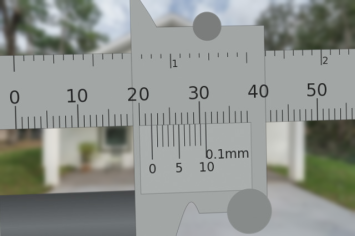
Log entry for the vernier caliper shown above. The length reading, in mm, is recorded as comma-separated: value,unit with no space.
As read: 22.0,mm
